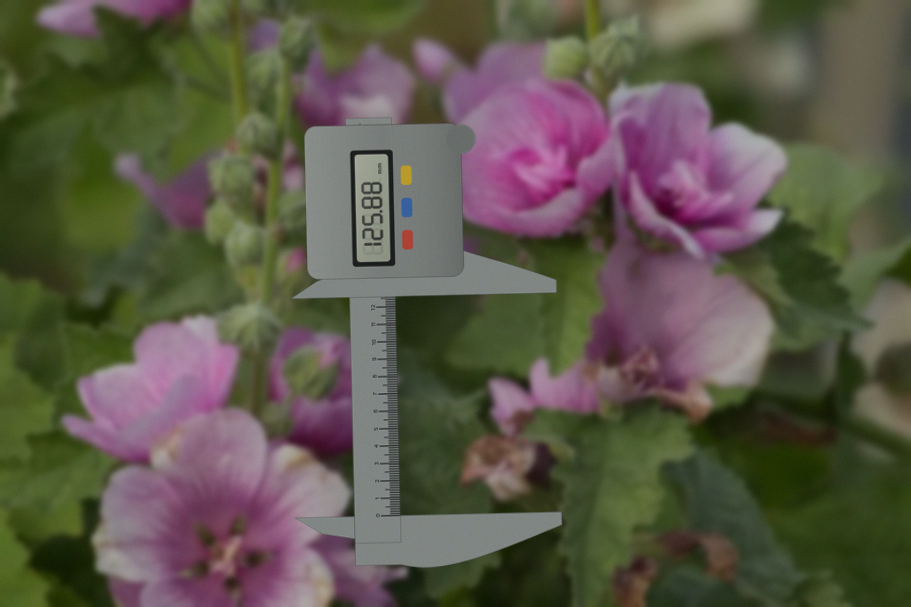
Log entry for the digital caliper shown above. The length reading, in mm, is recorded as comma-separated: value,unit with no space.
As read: 125.88,mm
